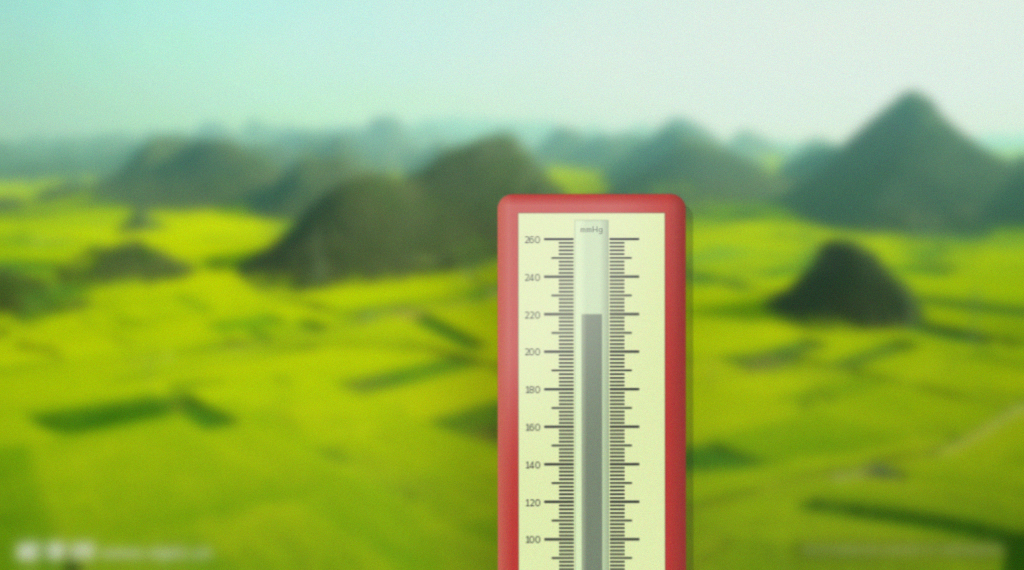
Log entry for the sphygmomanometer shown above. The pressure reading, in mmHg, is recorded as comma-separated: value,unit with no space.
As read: 220,mmHg
